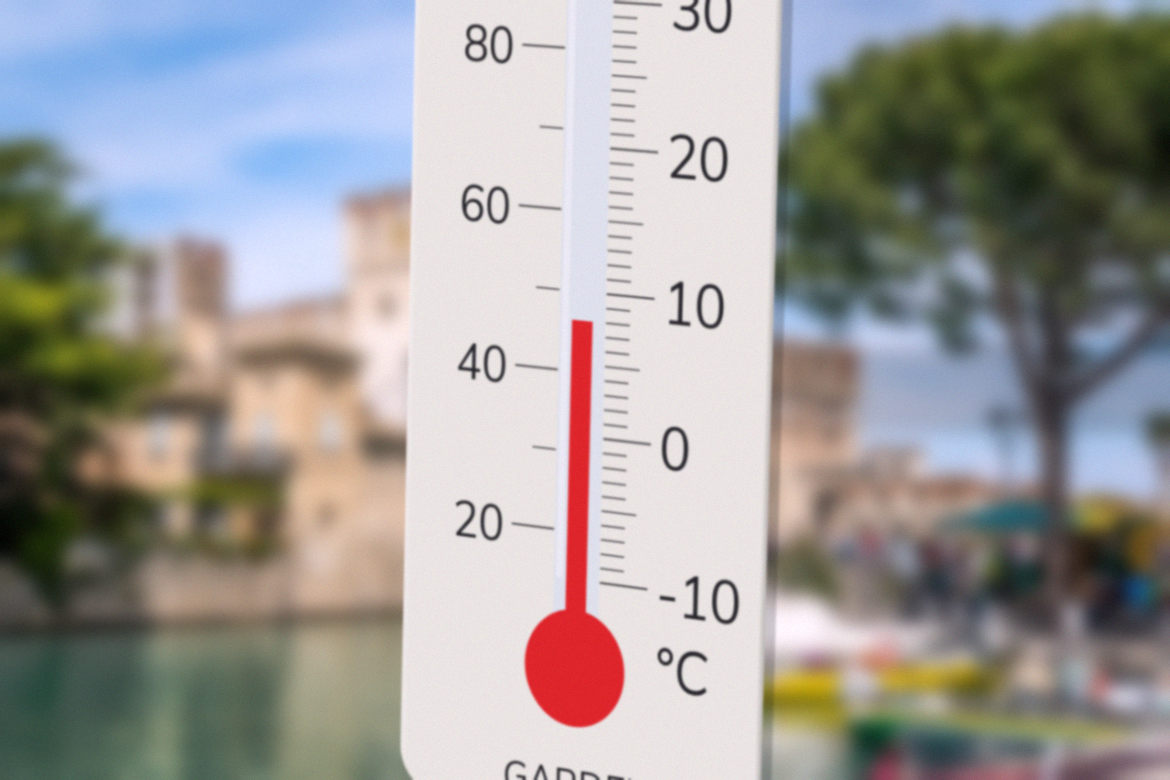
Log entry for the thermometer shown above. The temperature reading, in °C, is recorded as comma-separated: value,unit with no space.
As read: 8,°C
